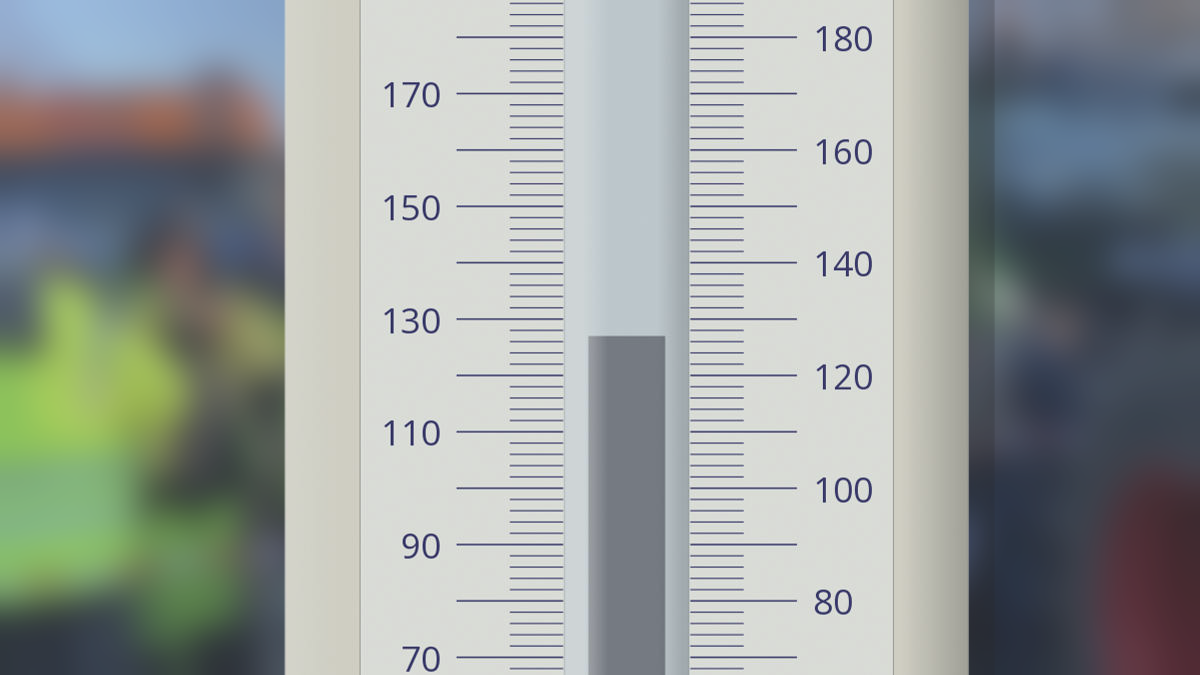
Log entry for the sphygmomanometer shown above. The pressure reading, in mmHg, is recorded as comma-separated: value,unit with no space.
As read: 127,mmHg
